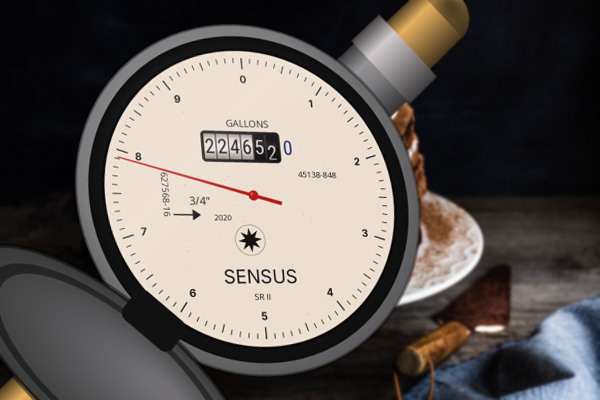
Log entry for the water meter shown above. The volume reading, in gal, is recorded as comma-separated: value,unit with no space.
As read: 2246517.9,gal
